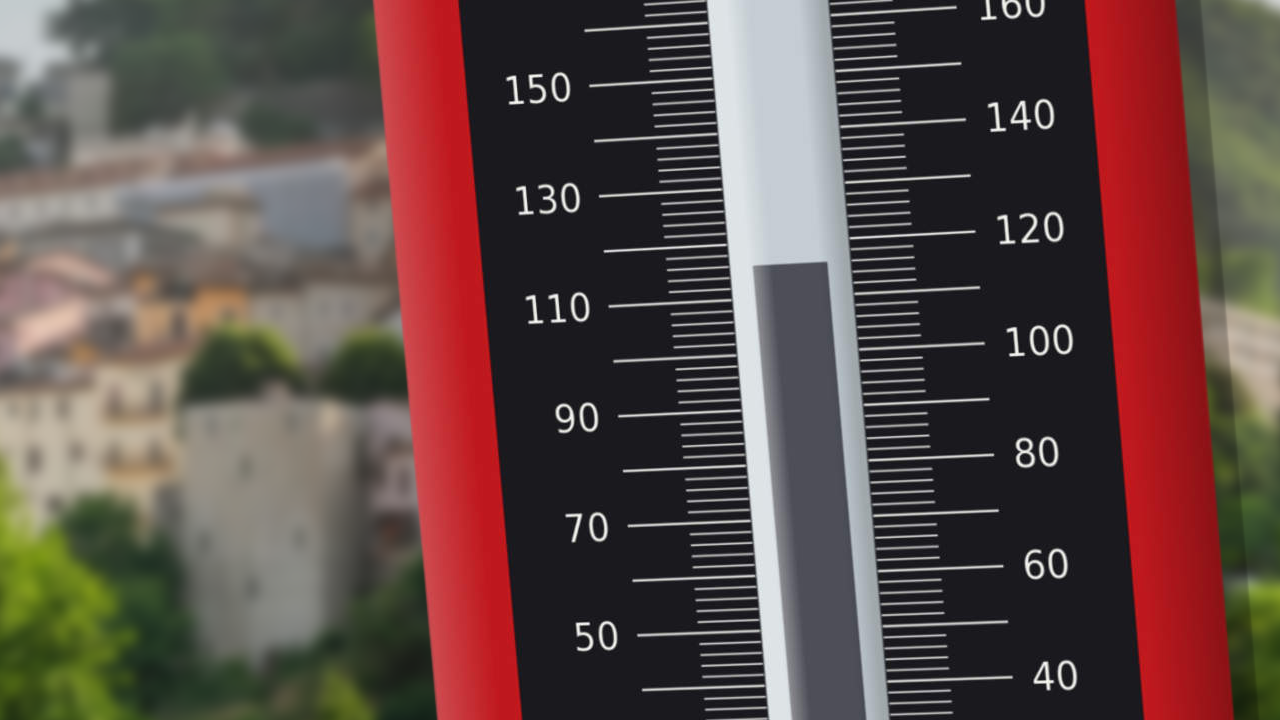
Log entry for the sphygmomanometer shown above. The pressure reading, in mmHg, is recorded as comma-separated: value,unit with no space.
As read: 116,mmHg
